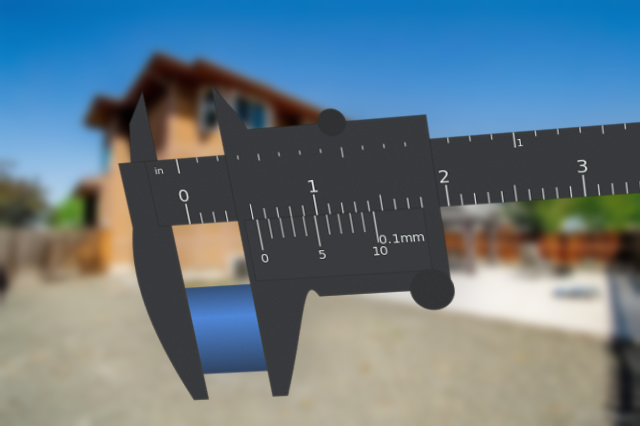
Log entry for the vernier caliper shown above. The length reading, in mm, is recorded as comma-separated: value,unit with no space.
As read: 5.3,mm
